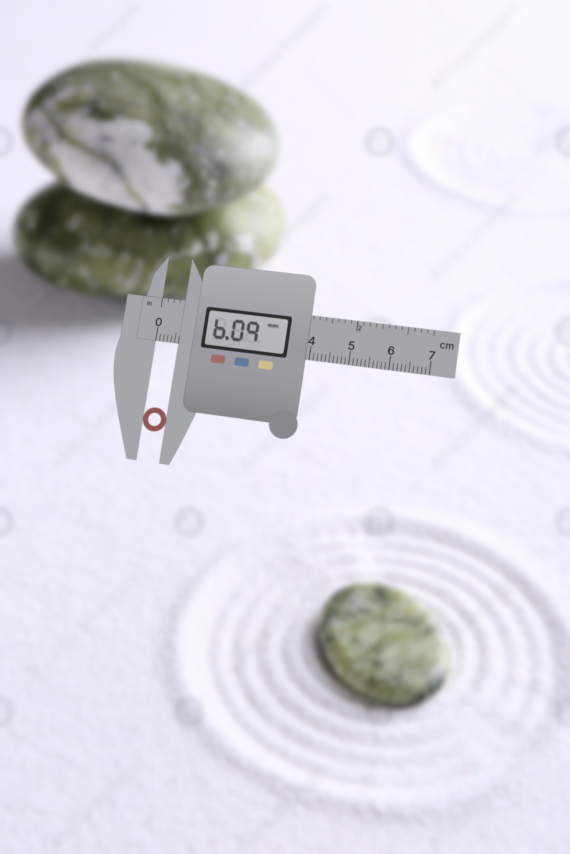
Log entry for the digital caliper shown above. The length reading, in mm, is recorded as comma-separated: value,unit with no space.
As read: 6.09,mm
